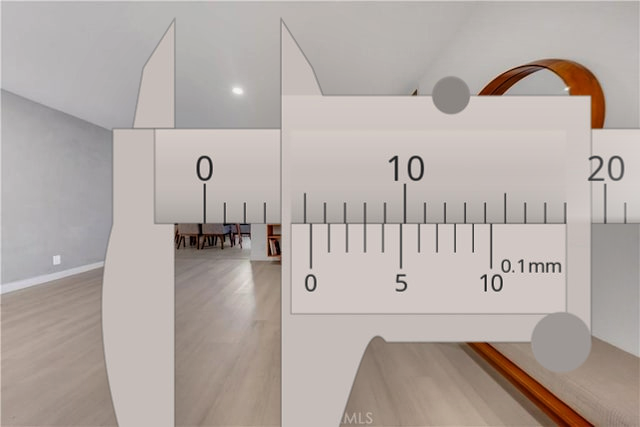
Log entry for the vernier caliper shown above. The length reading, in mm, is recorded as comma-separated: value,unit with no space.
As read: 5.3,mm
